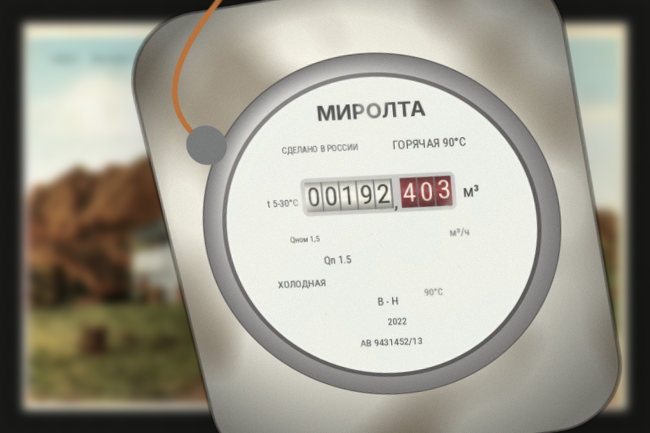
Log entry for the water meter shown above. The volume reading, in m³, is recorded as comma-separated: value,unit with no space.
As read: 192.403,m³
